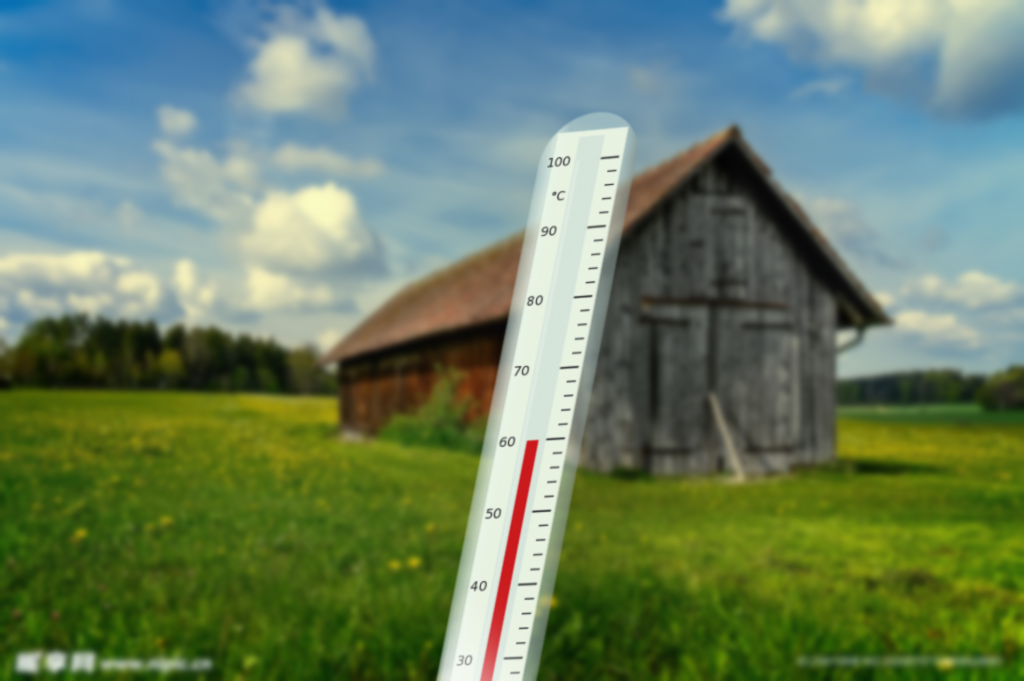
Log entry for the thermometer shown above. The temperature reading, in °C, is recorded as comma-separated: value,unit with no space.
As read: 60,°C
